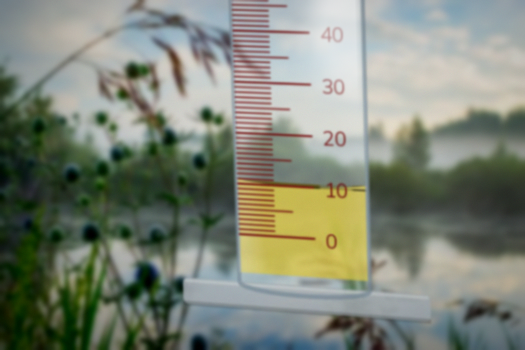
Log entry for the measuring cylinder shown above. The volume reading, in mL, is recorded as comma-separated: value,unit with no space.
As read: 10,mL
